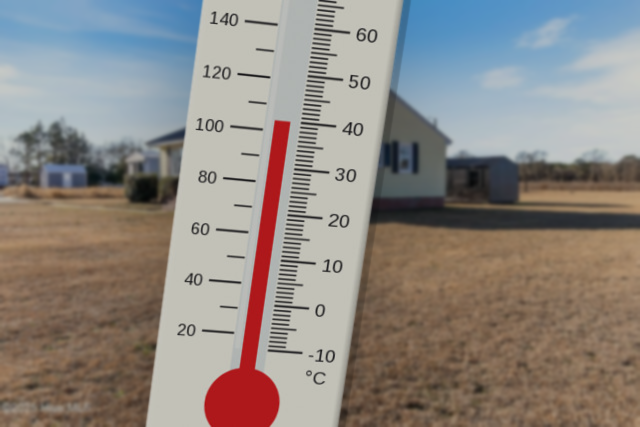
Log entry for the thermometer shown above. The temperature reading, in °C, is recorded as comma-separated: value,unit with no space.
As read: 40,°C
